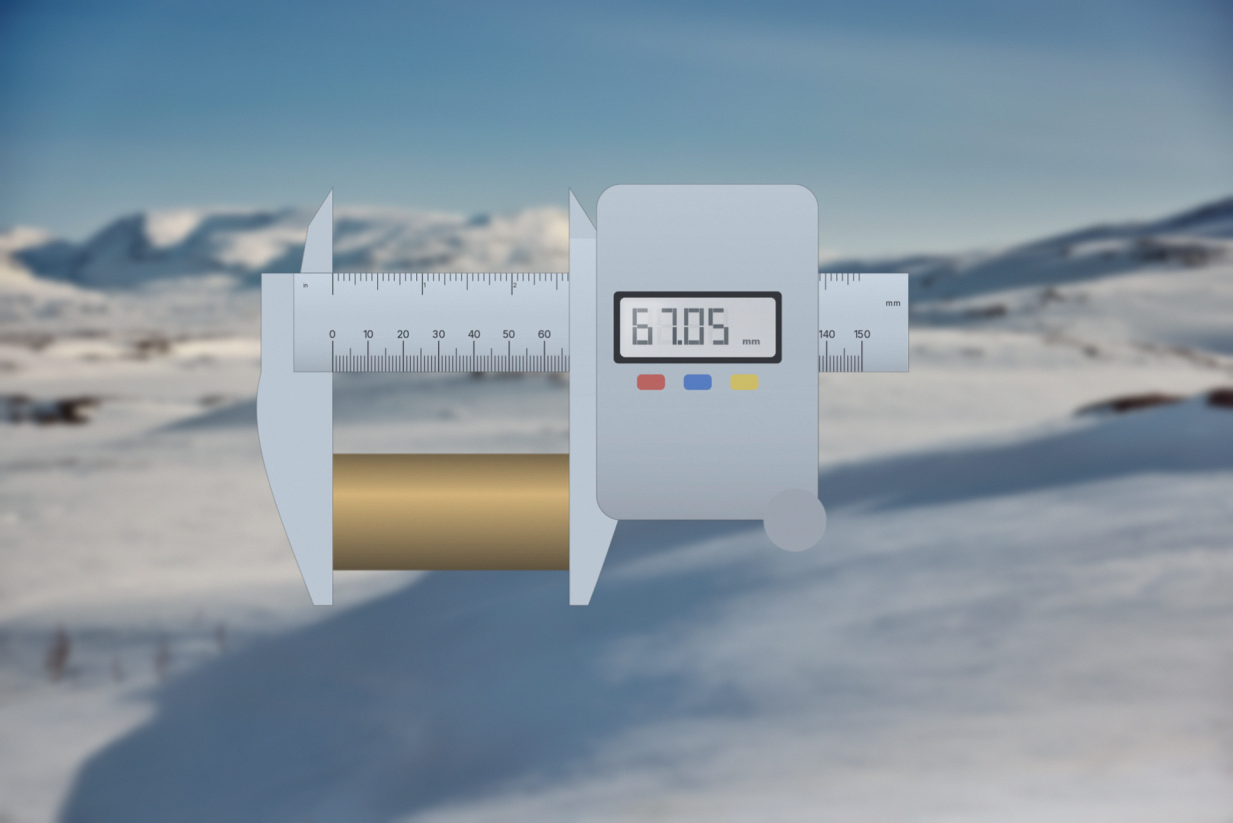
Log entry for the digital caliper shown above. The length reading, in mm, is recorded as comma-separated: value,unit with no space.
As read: 67.05,mm
